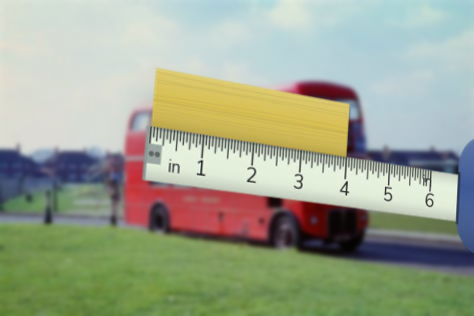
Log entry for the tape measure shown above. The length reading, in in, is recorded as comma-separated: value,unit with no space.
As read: 4,in
